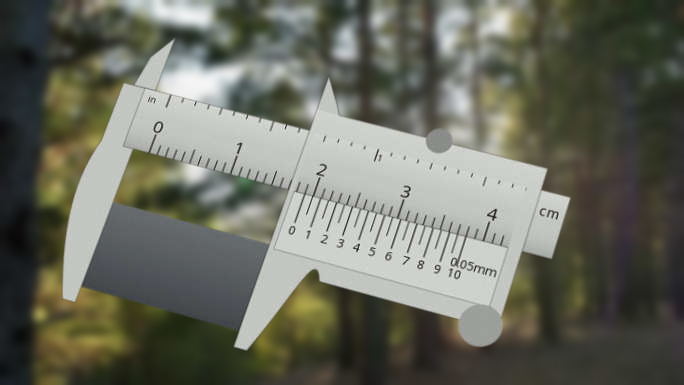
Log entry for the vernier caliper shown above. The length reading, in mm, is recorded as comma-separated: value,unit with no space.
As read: 19.0,mm
